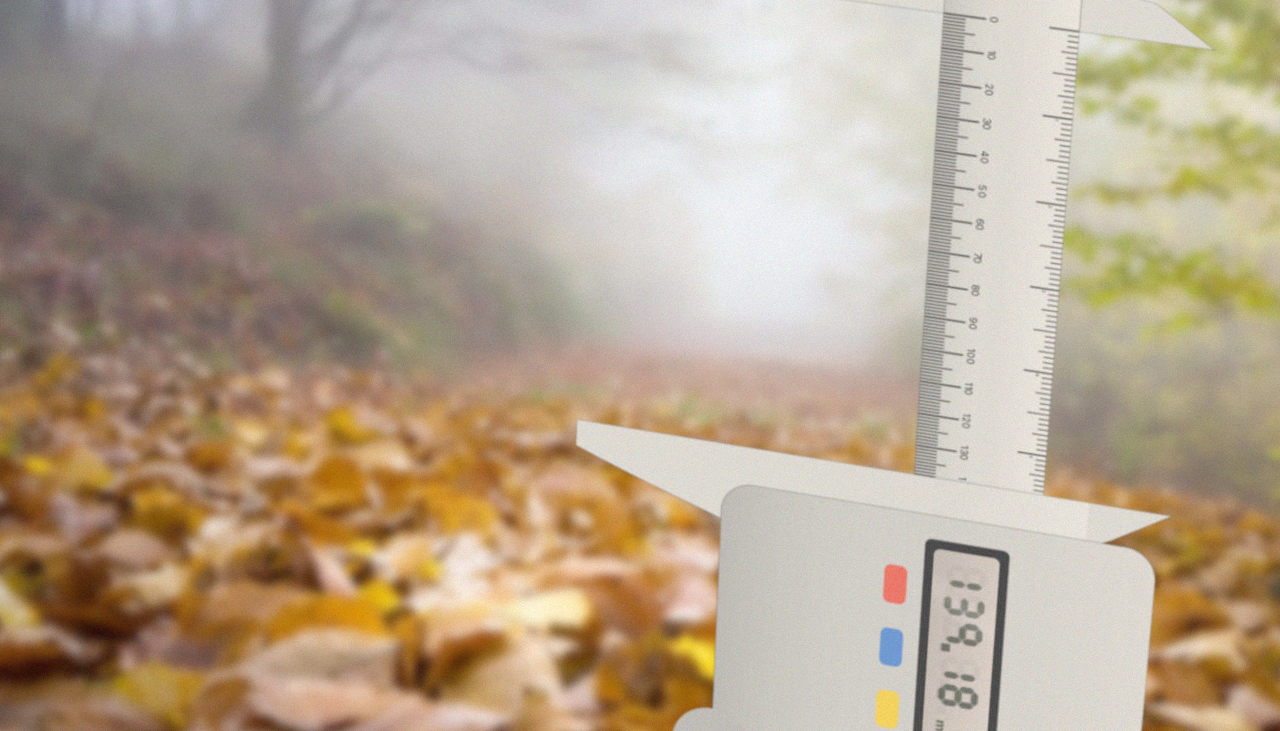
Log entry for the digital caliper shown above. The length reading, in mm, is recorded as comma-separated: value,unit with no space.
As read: 139.18,mm
